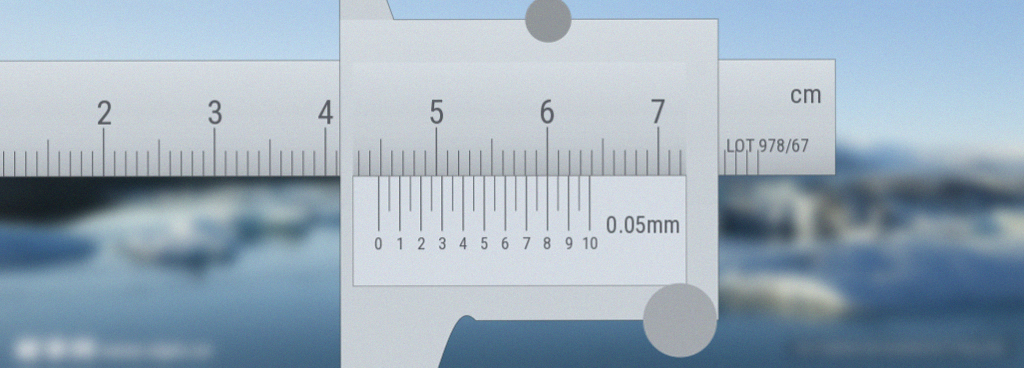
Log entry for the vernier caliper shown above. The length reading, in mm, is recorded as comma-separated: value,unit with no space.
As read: 44.8,mm
